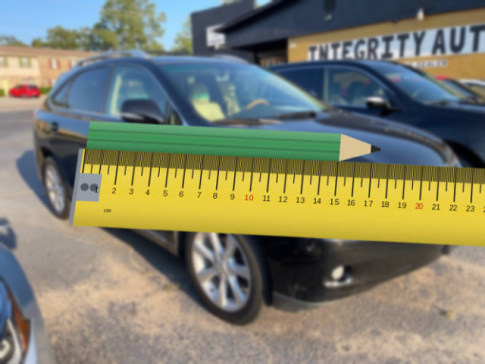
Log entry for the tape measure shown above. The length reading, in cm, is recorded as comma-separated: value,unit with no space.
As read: 17.5,cm
